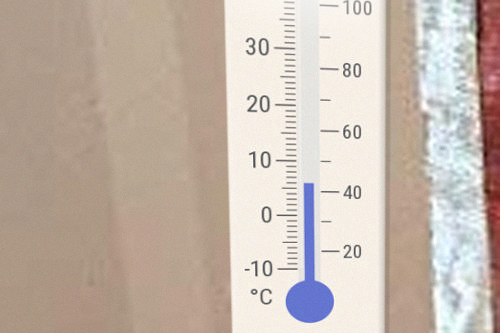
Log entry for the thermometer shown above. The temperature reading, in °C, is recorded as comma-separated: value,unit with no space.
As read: 6,°C
